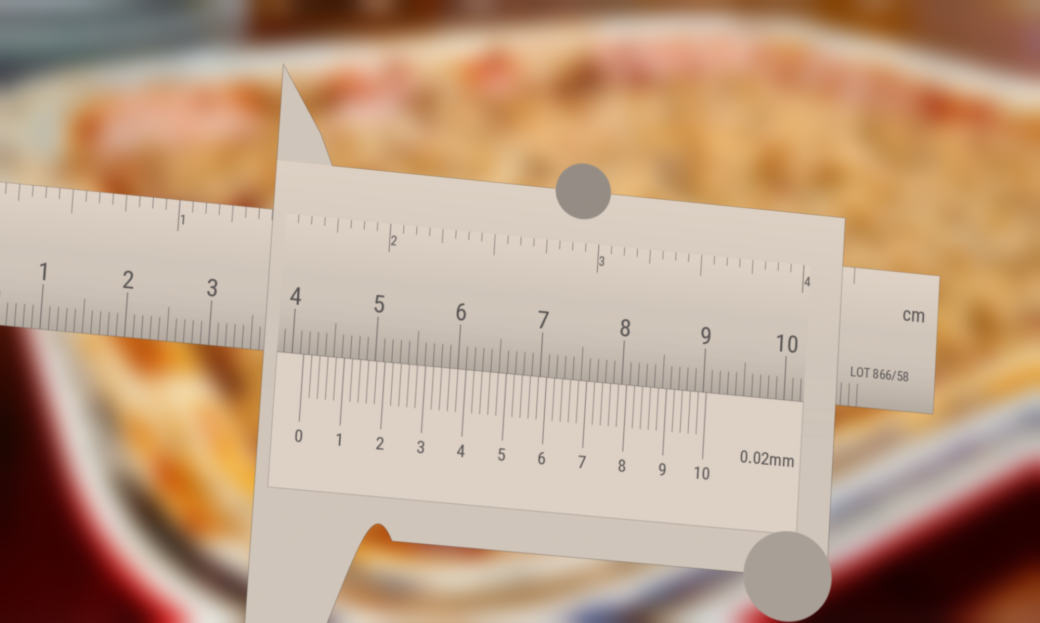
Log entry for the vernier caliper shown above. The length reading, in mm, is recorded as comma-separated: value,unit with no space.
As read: 41.4,mm
